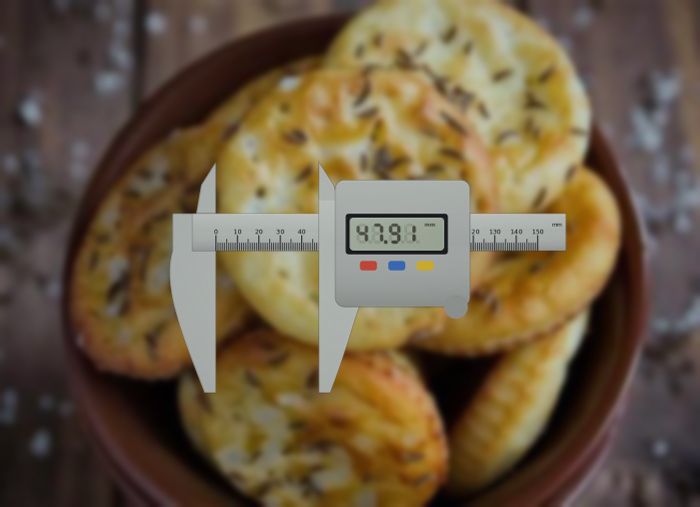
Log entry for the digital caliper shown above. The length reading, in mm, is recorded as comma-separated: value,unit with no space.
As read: 47.91,mm
